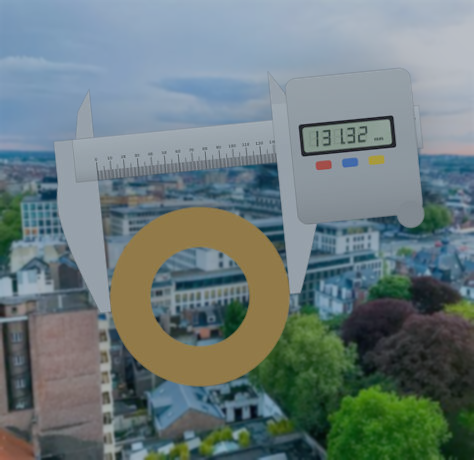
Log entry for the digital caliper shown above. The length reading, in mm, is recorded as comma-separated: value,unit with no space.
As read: 131.32,mm
